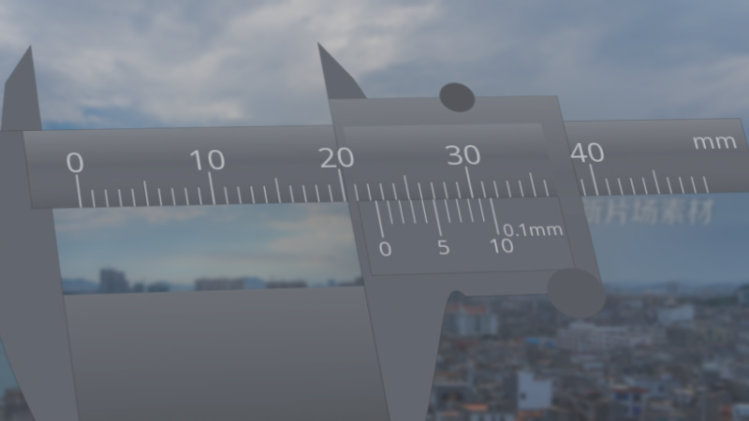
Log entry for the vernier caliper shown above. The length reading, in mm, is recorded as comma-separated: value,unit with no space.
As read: 22.4,mm
